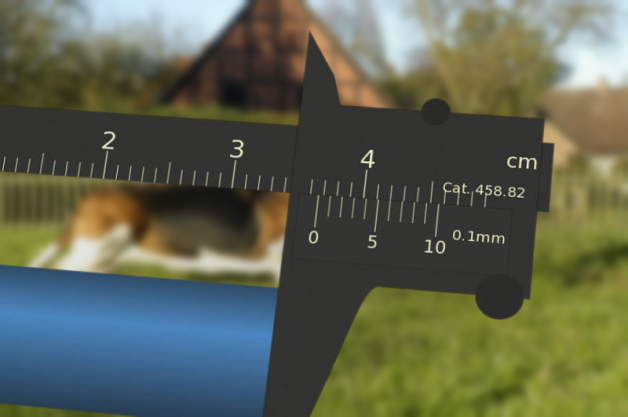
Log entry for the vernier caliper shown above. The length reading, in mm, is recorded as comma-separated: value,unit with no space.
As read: 36.6,mm
